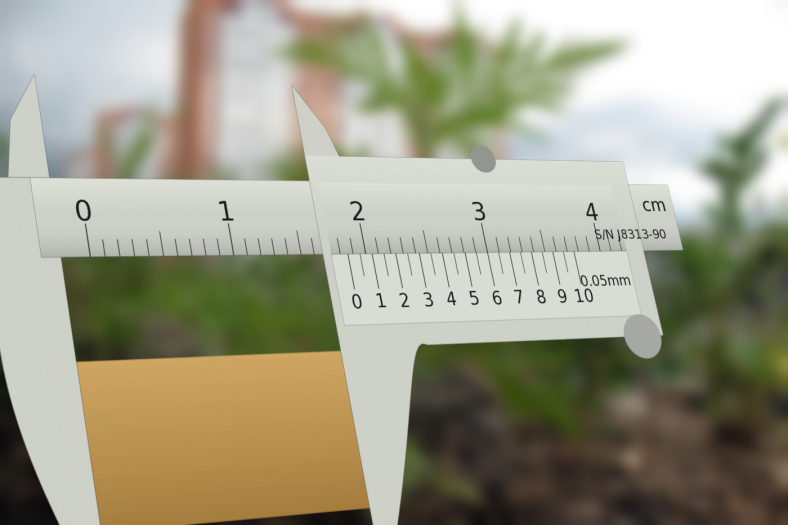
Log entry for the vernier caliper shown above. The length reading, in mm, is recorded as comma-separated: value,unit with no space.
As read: 18.6,mm
